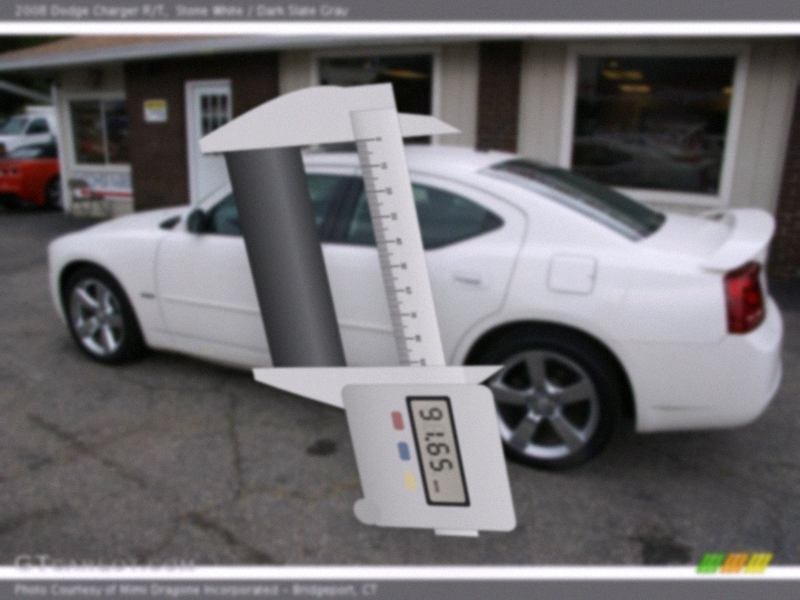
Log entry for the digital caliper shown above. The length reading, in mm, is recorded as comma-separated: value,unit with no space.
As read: 91.65,mm
